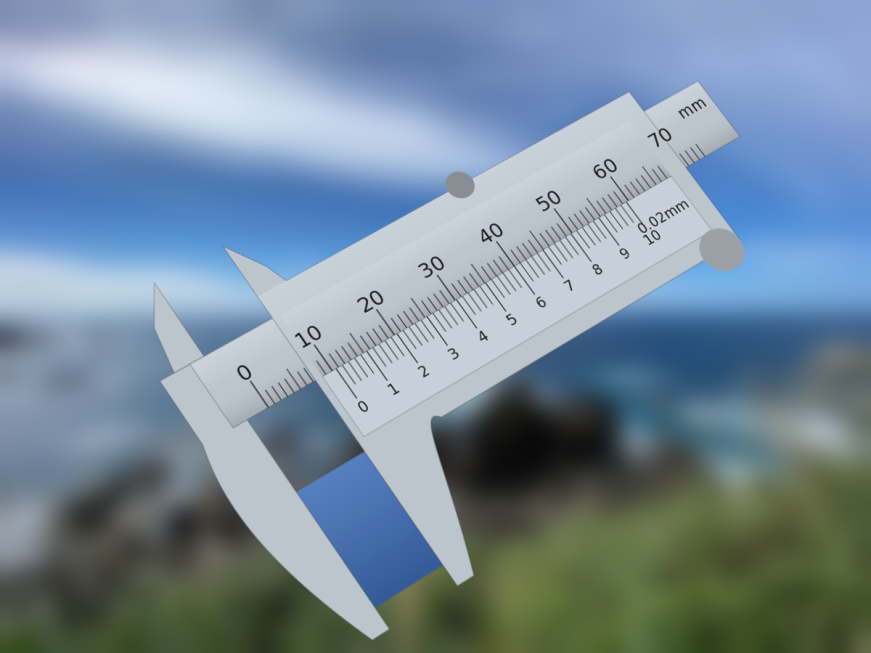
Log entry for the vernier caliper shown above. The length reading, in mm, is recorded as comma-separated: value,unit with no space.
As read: 10.6,mm
